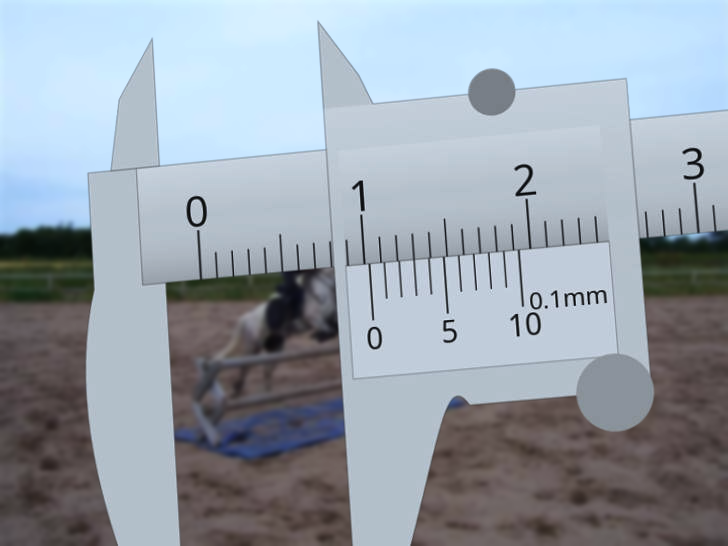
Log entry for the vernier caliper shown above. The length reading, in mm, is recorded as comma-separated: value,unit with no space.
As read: 10.3,mm
